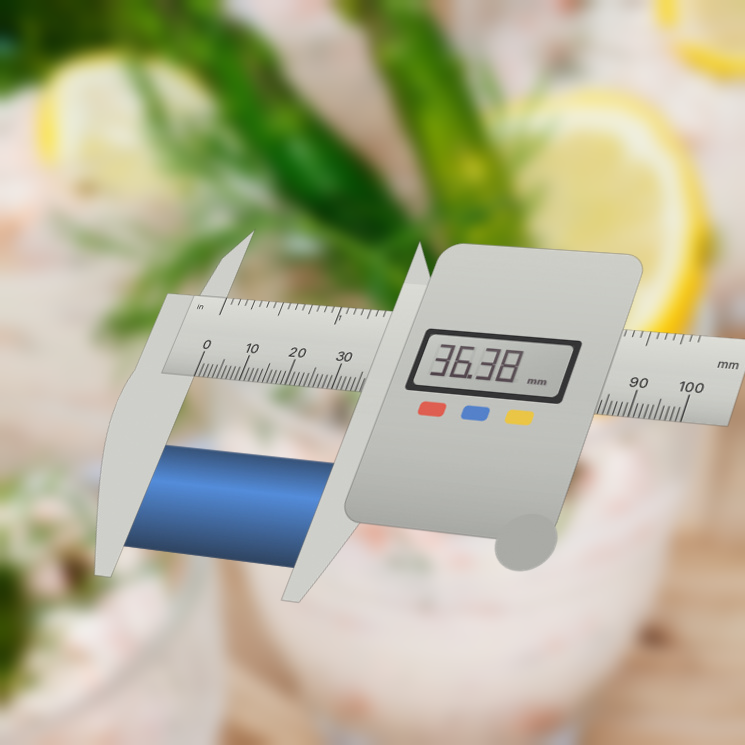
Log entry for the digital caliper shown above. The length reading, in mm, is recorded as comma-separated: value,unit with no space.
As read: 36.38,mm
